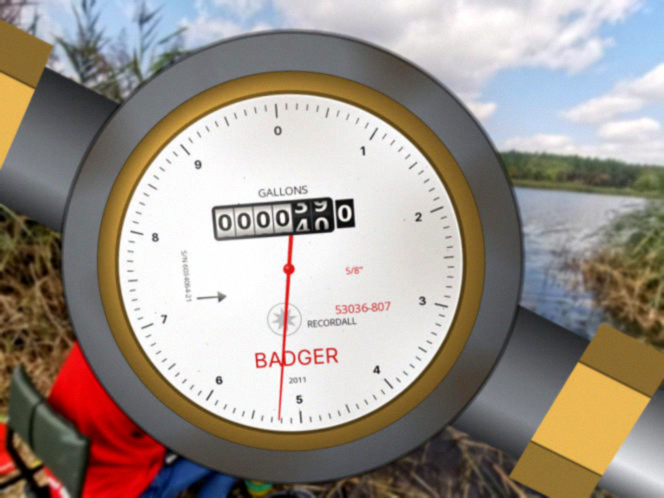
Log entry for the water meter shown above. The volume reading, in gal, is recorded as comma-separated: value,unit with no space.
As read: 395.2,gal
